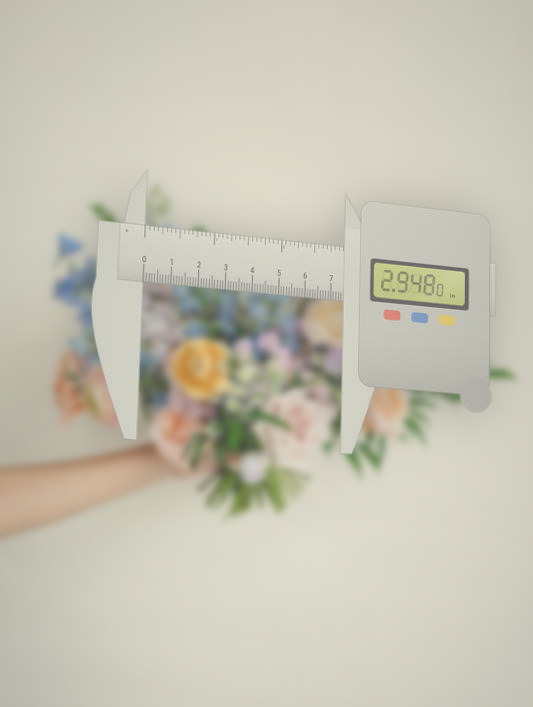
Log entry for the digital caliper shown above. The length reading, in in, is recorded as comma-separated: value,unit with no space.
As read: 2.9480,in
